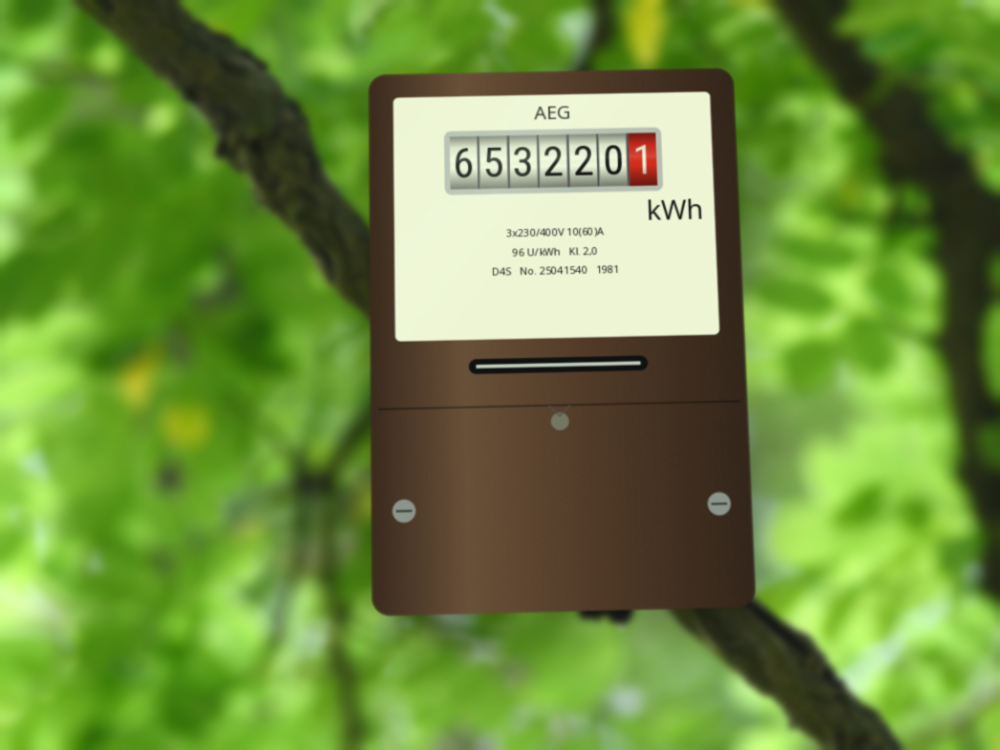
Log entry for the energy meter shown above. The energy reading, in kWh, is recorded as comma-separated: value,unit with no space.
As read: 653220.1,kWh
